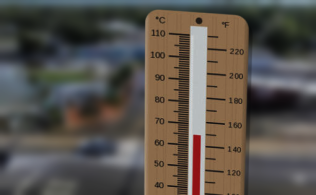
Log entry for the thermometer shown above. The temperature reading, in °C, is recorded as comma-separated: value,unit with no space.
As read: 65,°C
